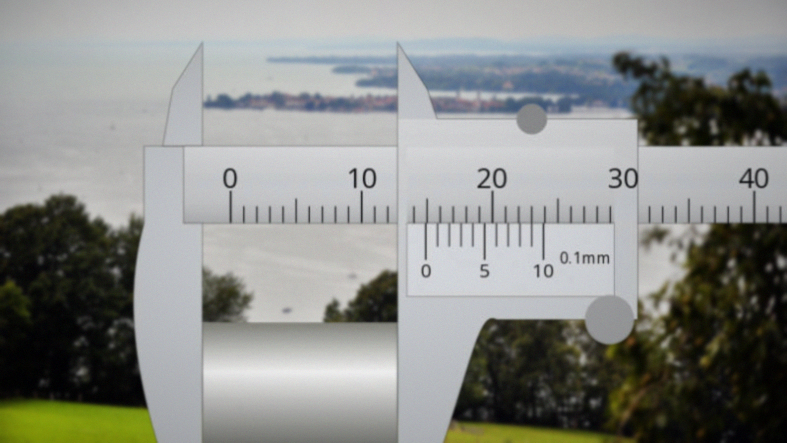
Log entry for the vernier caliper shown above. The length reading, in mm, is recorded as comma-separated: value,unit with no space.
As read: 14.9,mm
